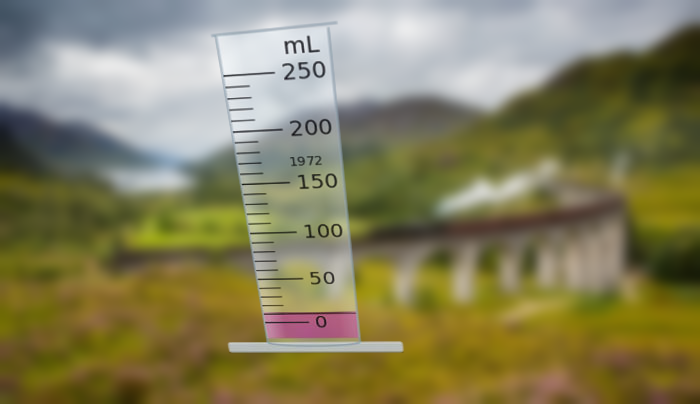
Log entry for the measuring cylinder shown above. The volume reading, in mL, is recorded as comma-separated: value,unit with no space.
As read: 10,mL
